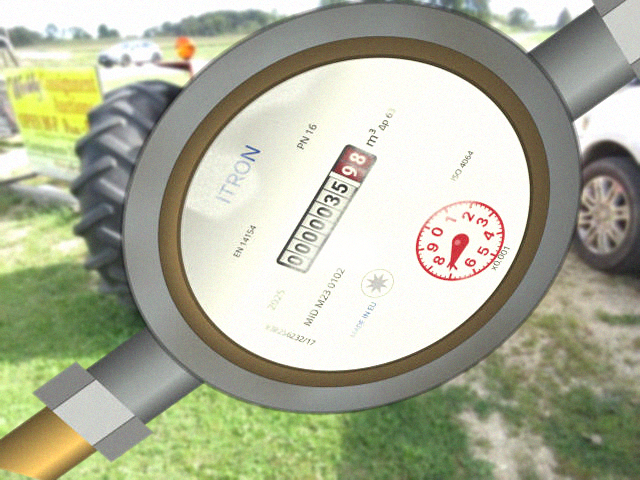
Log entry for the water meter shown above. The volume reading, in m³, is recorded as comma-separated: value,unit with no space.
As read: 35.987,m³
